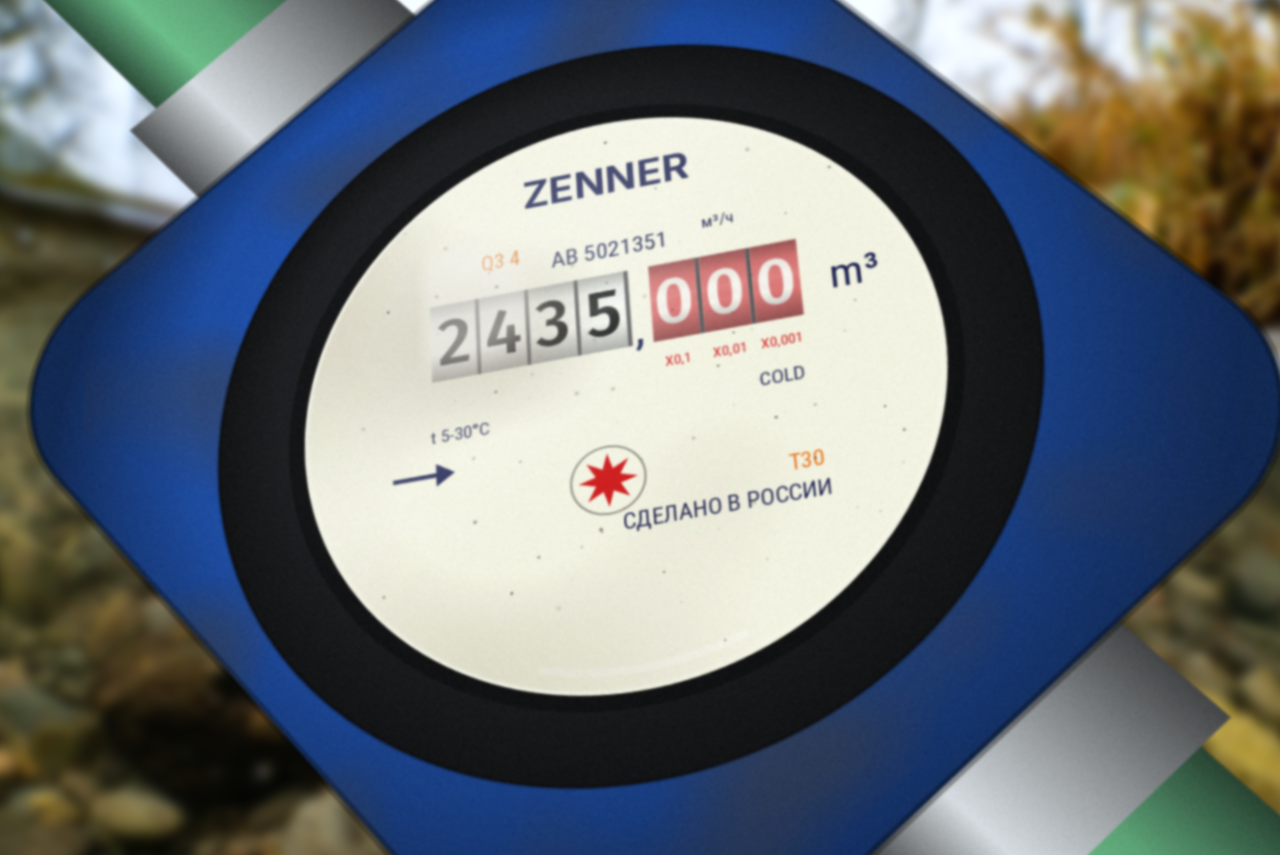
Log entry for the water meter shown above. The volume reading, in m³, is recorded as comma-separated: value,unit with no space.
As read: 2435.000,m³
